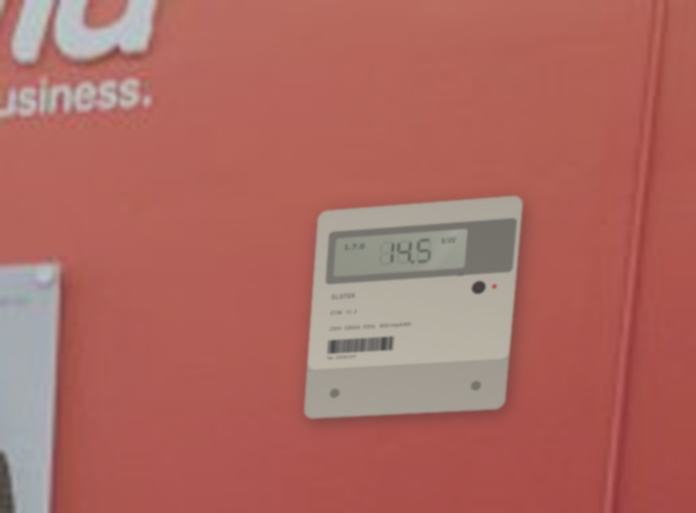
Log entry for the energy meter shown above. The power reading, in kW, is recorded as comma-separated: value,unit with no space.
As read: 14.5,kW
